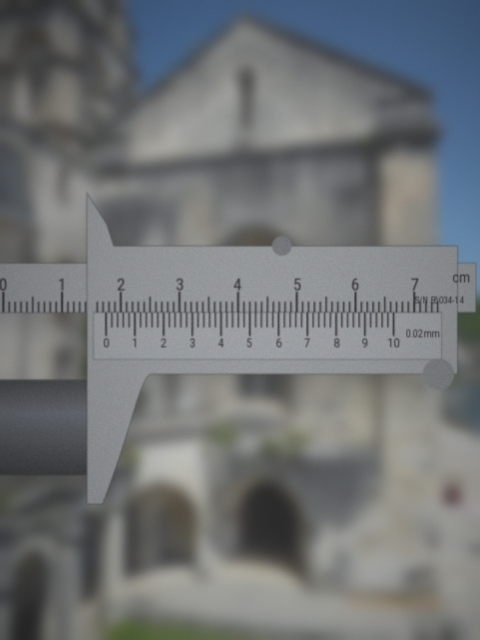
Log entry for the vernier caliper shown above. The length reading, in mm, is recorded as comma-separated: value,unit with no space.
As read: 17.5,mm
